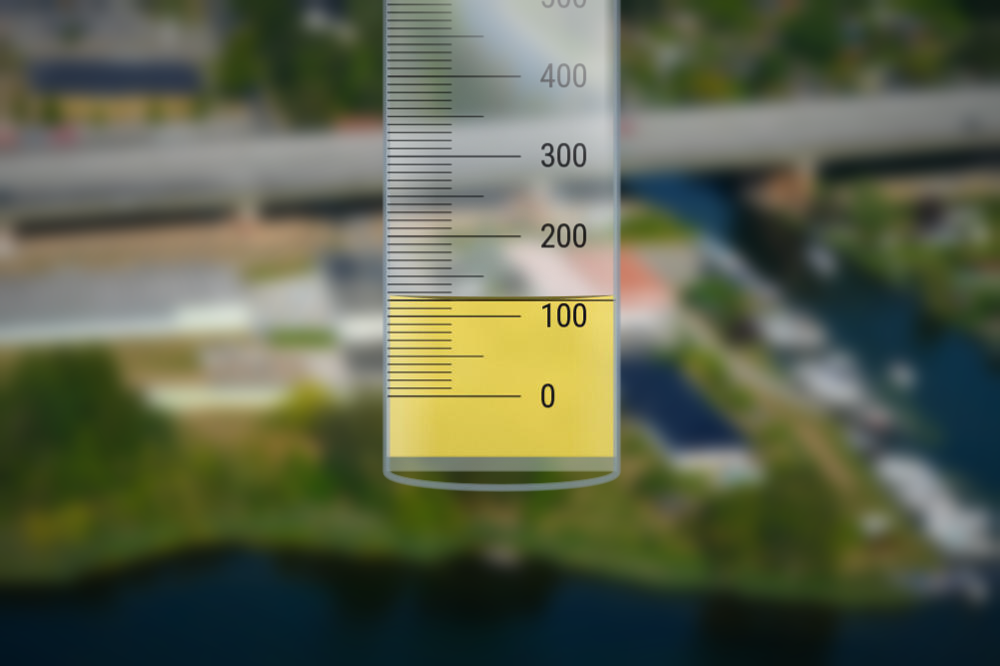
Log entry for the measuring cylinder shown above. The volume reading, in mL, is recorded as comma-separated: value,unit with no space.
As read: 120,mL
